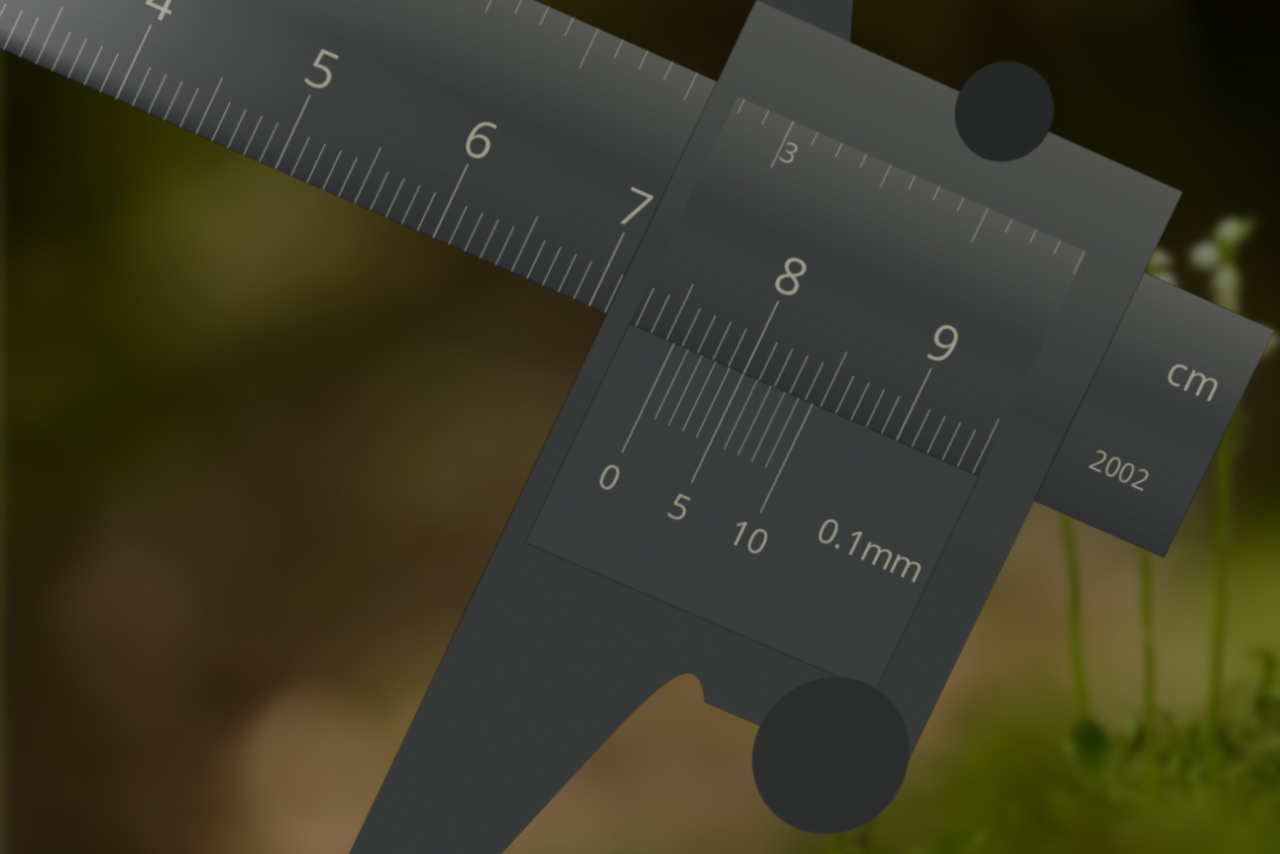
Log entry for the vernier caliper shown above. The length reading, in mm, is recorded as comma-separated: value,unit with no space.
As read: 75.5,mm
